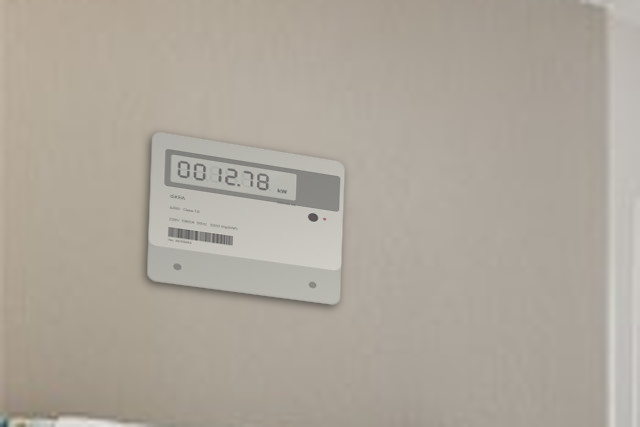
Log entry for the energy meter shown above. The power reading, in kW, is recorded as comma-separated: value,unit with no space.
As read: 12.78,kW
